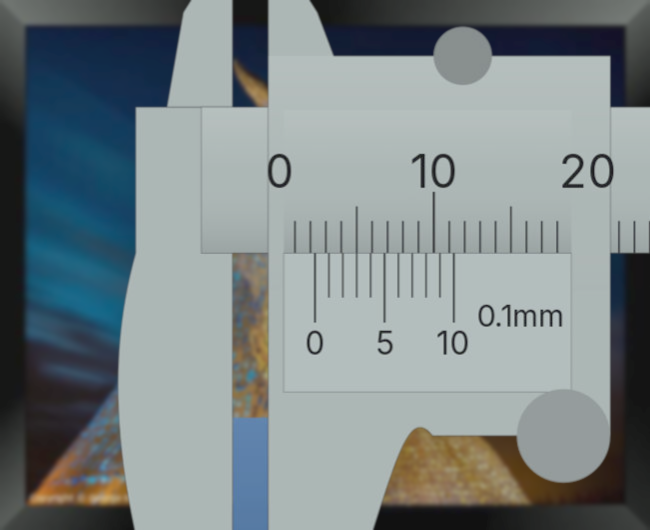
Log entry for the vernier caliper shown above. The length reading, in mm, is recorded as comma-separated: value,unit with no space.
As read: 2.3,mm
